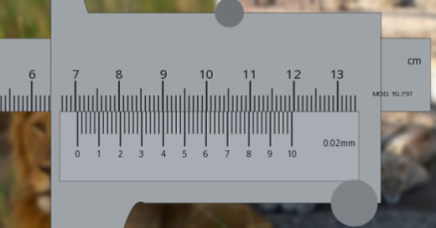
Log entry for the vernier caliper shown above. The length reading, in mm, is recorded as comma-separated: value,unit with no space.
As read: 70.5,mm
